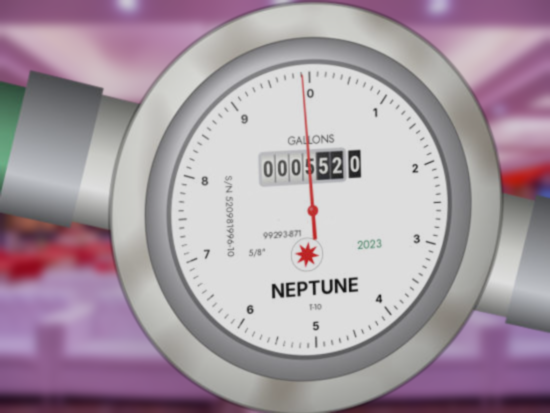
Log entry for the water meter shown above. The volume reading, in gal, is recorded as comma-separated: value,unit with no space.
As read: 5519.9,gal
